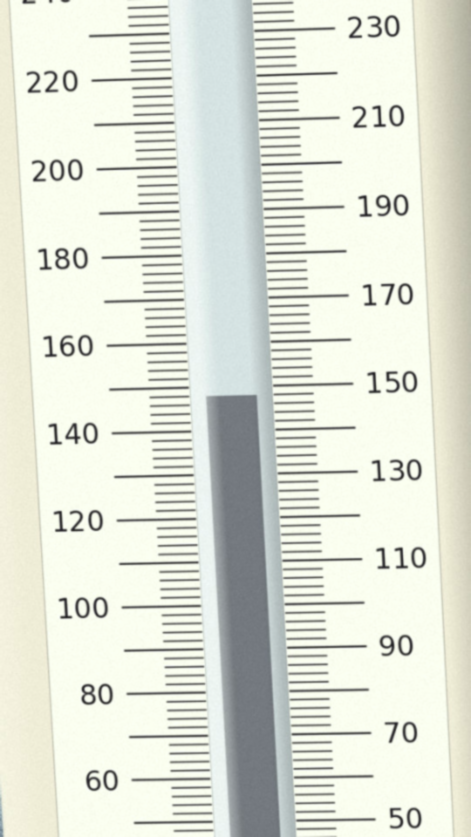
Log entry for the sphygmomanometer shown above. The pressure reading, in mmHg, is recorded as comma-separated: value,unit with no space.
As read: 148,mmHg
